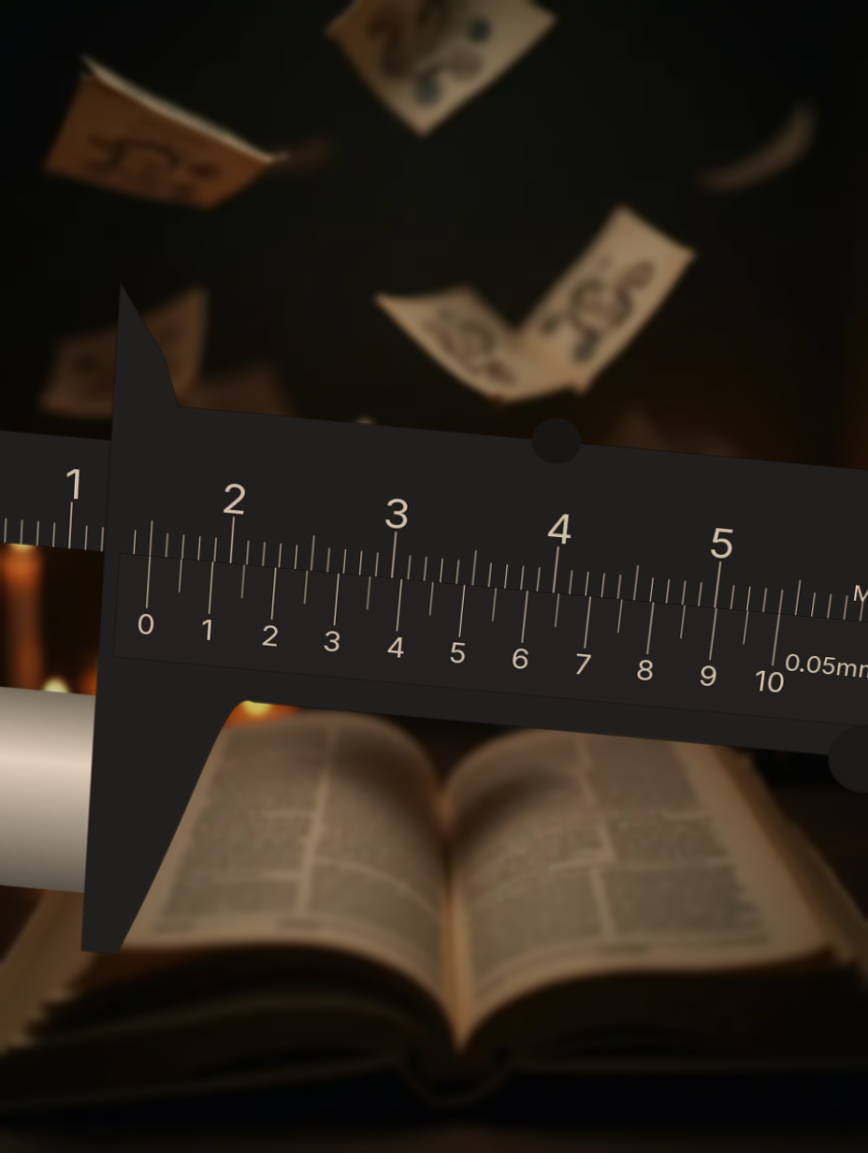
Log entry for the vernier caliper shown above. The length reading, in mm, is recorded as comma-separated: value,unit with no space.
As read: 15.0,mm
